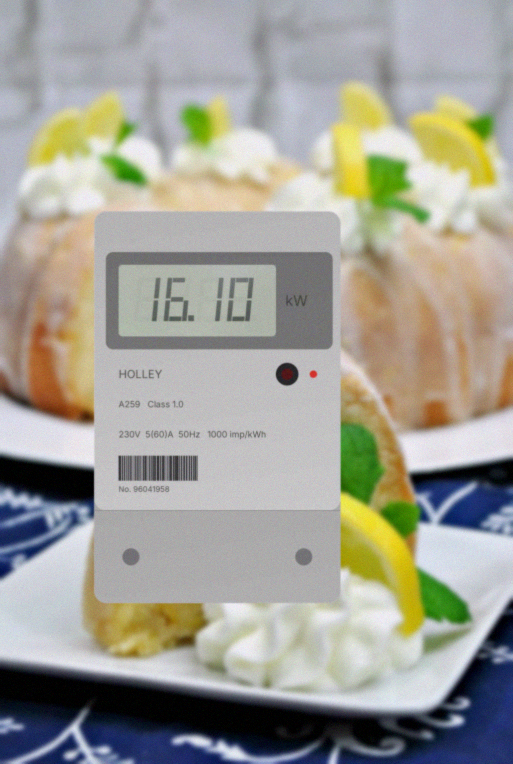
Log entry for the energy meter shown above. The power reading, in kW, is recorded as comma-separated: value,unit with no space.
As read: 16.10,kW
